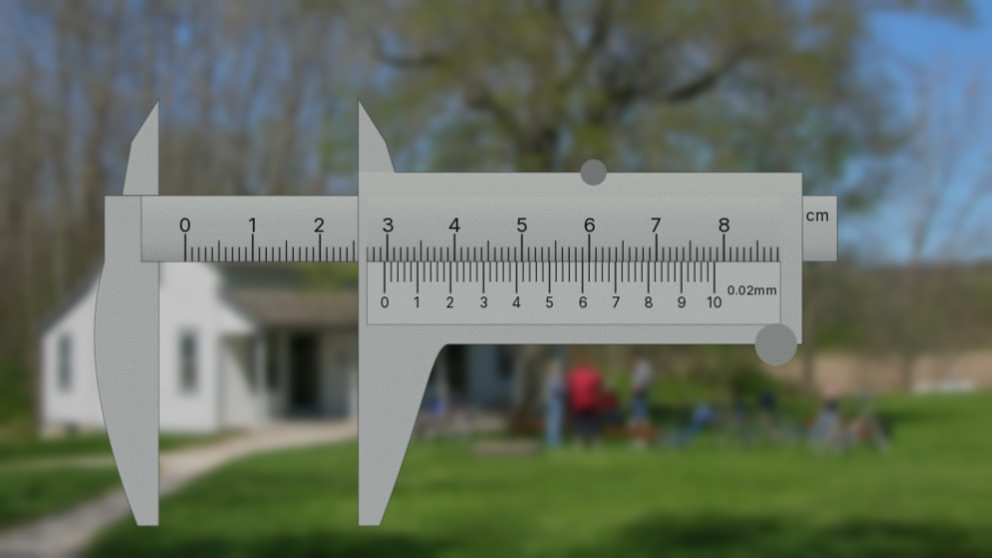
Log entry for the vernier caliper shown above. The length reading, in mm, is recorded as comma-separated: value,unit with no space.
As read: 29.6,mm
